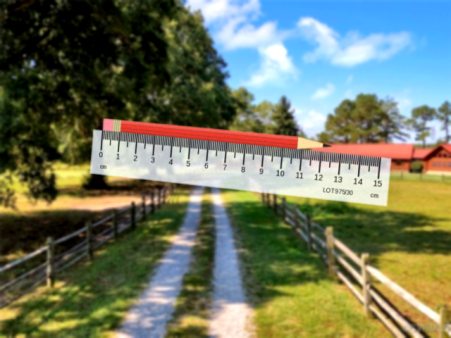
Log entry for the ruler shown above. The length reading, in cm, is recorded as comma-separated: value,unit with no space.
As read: 12.5,cm
